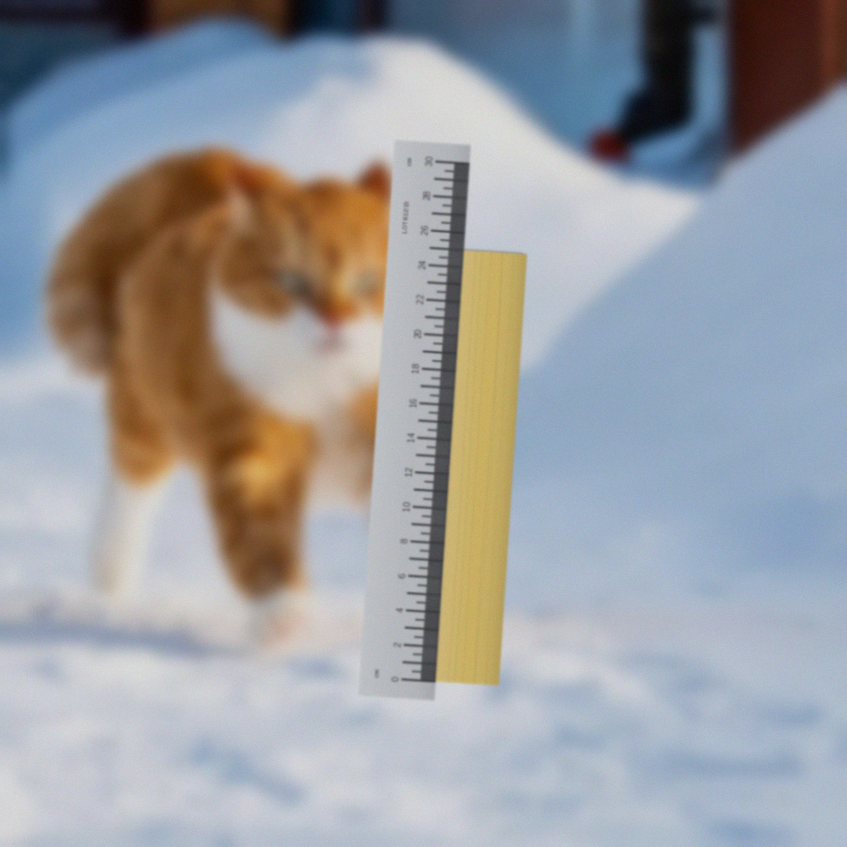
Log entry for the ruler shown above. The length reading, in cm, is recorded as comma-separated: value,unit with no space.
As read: 25,cm
